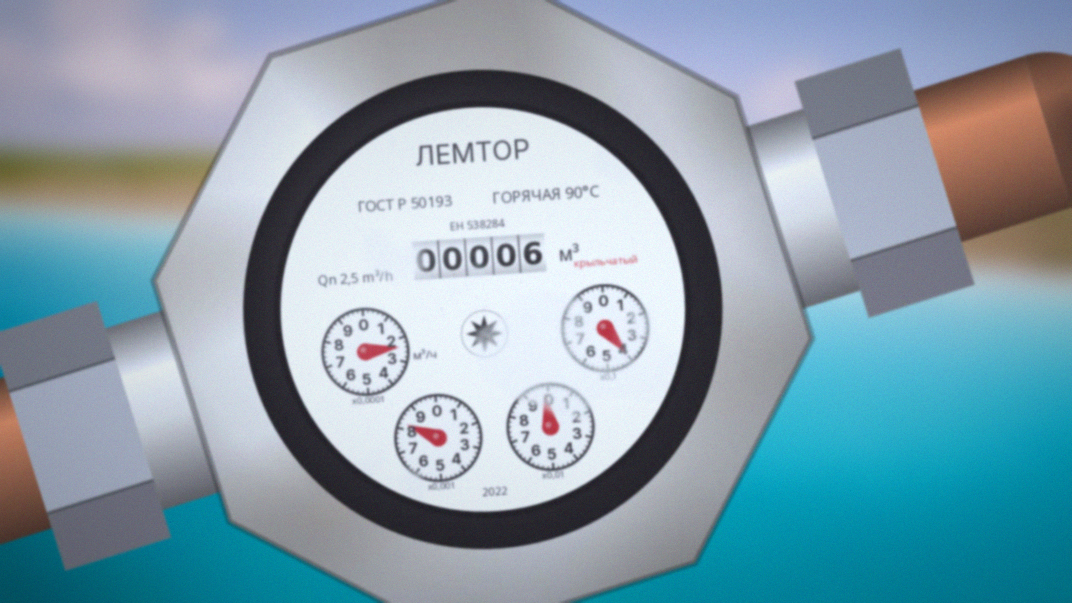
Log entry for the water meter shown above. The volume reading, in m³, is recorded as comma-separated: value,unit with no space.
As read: 6.3982,m³
